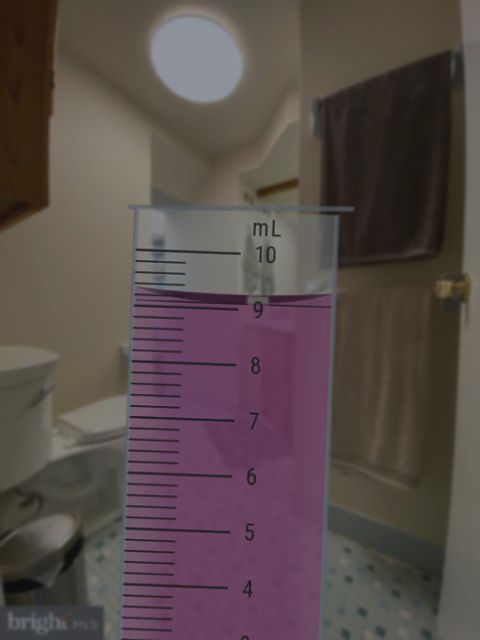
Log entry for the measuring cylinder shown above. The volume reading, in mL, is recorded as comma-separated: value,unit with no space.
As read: 9.1,mL
